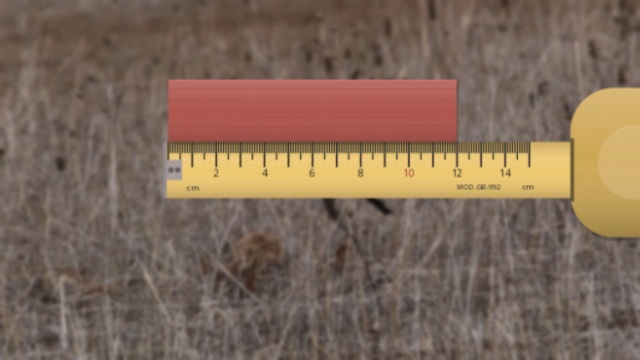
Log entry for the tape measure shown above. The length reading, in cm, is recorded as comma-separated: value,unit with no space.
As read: 12,cm
